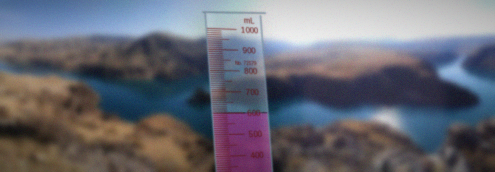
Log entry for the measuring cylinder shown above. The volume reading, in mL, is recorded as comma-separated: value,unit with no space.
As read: 600,mL
